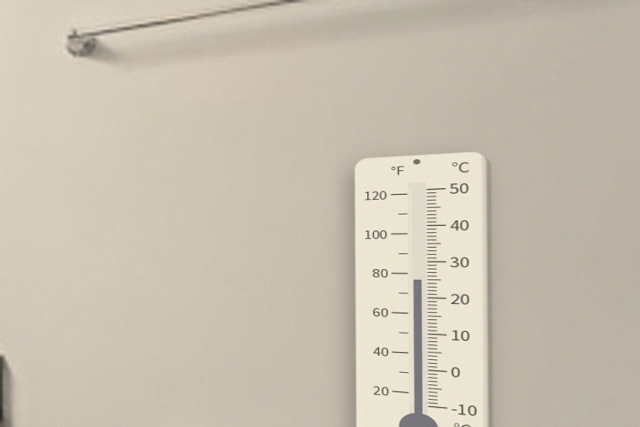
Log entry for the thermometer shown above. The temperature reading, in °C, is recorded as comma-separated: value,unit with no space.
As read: 25,°C
